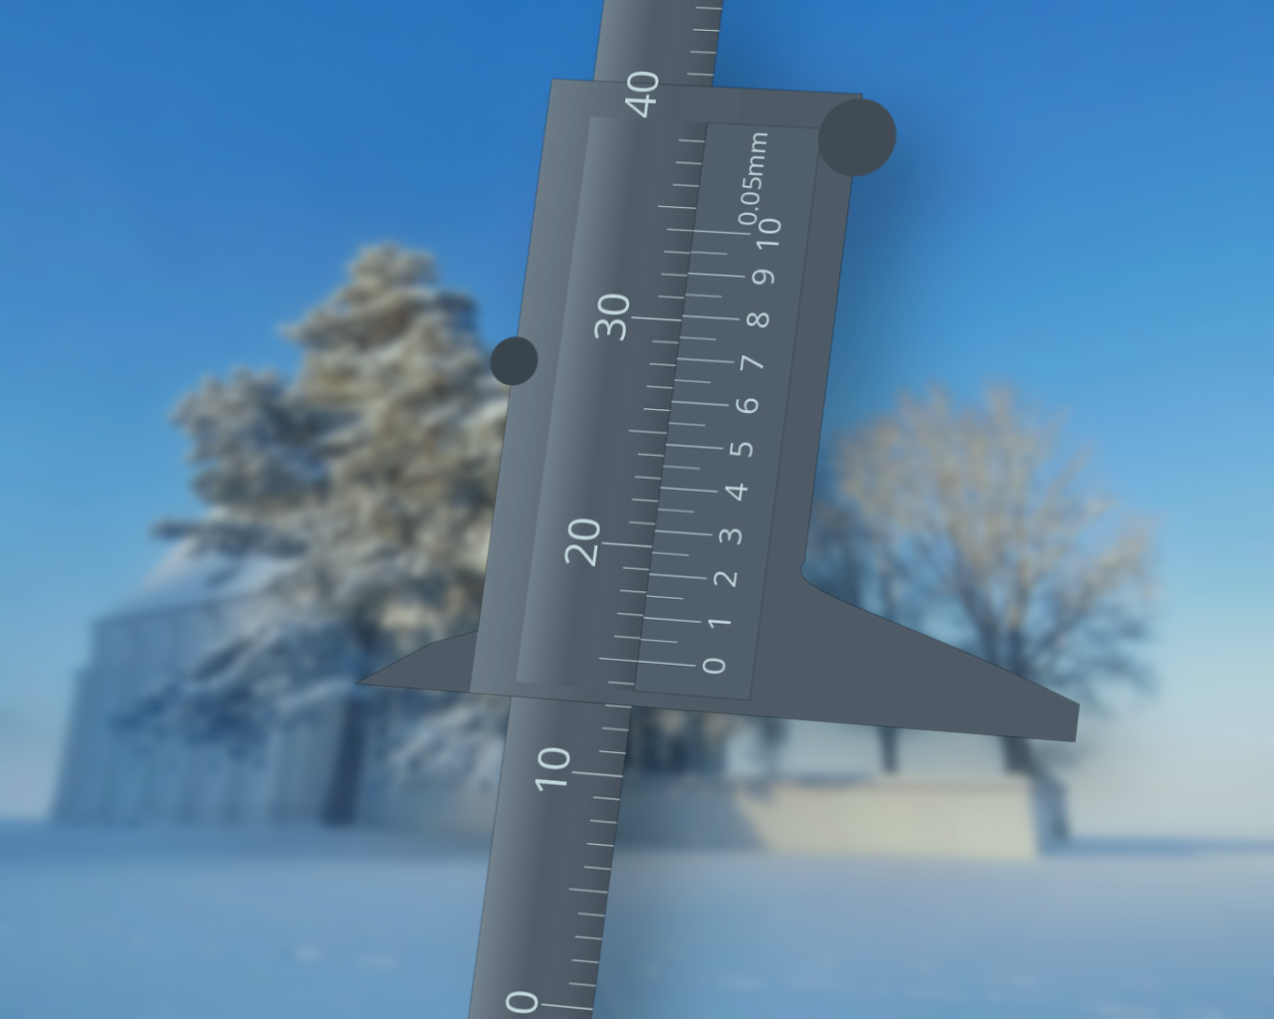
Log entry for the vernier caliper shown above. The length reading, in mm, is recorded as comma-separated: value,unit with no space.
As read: 15.00,mm
